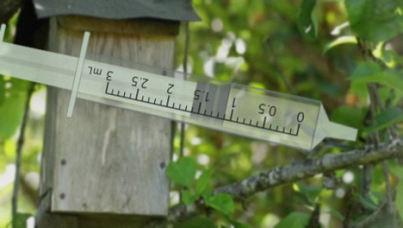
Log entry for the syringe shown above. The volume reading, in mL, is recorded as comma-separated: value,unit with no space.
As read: 1.1,mL
